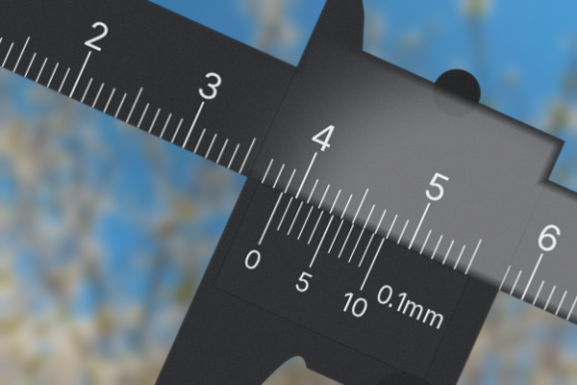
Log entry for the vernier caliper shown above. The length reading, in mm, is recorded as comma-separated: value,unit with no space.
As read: 38.8,mm
